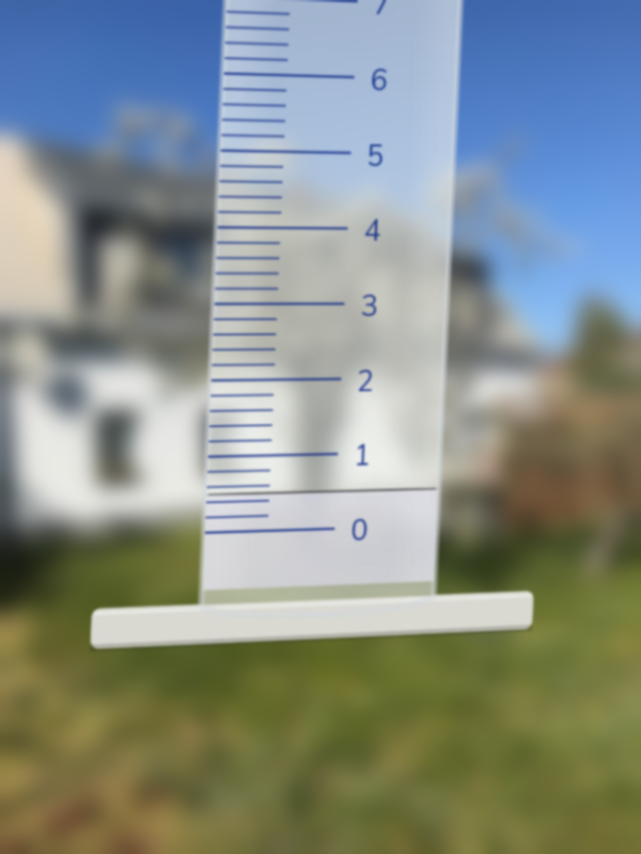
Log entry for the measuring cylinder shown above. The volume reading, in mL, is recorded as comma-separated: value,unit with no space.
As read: 0.5,mL
